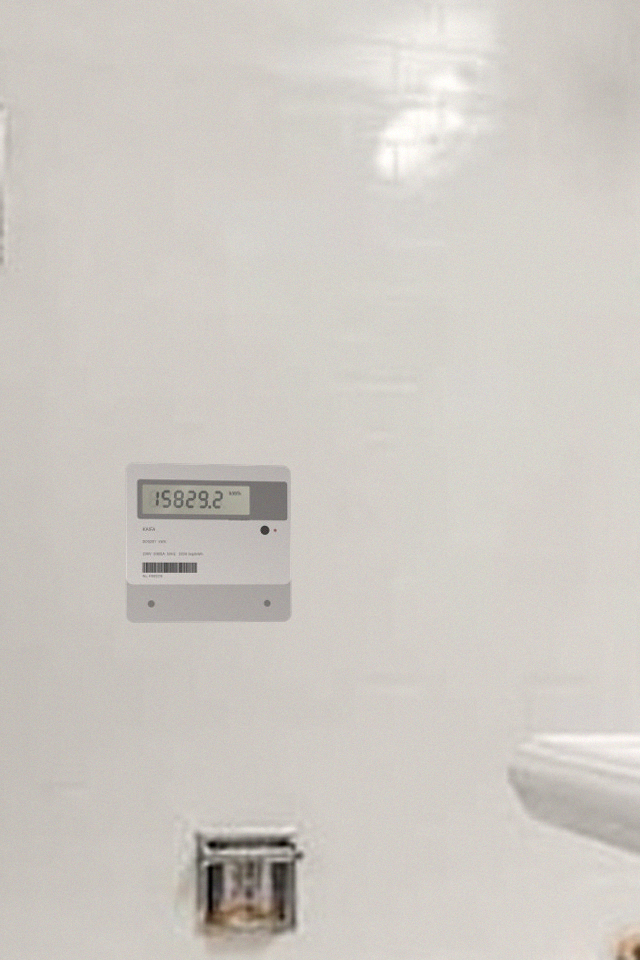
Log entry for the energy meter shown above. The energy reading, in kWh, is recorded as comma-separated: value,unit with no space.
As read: 15829.2,kWh
